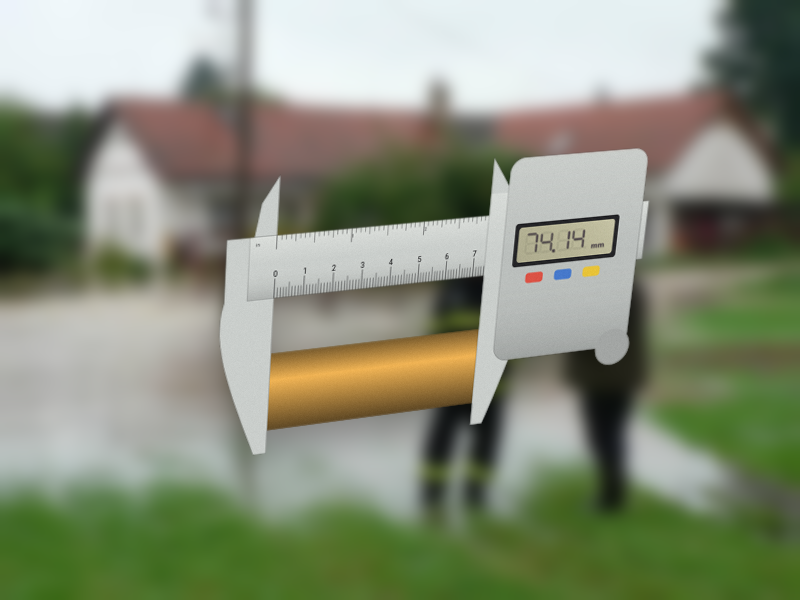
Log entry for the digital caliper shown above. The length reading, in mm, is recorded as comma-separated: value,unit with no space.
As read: 74.14,mm
